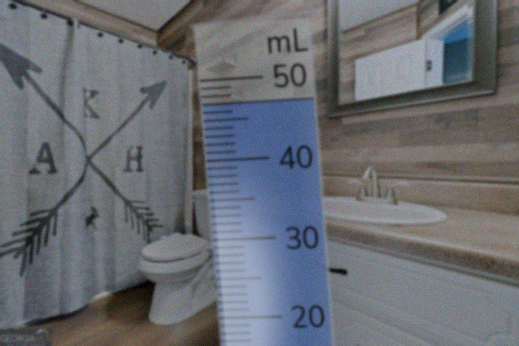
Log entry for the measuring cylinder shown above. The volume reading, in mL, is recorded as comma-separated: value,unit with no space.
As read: 47,mL
